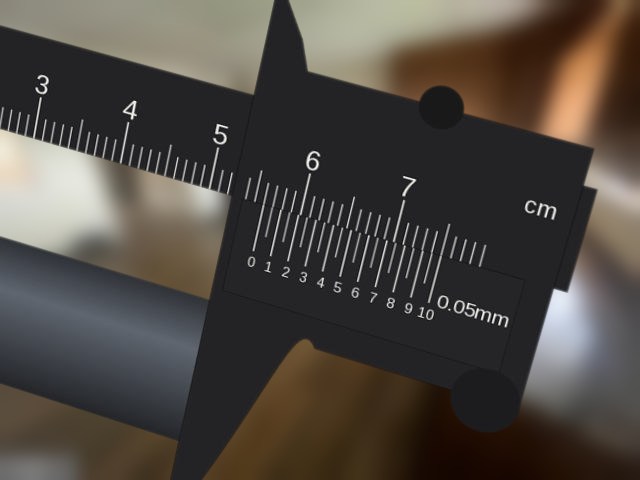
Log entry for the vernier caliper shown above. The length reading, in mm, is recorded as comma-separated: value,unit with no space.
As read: 56.0,mm
